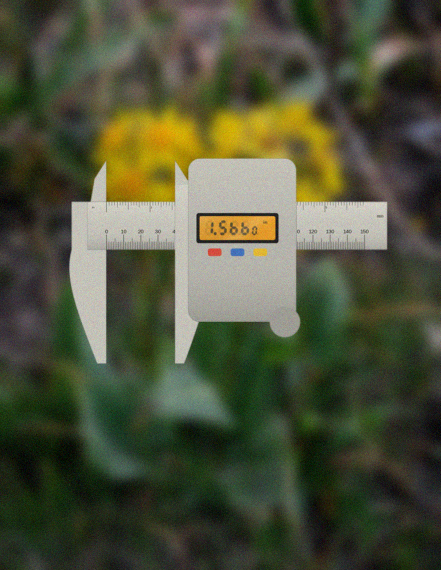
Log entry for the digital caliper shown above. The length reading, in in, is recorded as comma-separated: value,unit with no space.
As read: 1.5660,in
